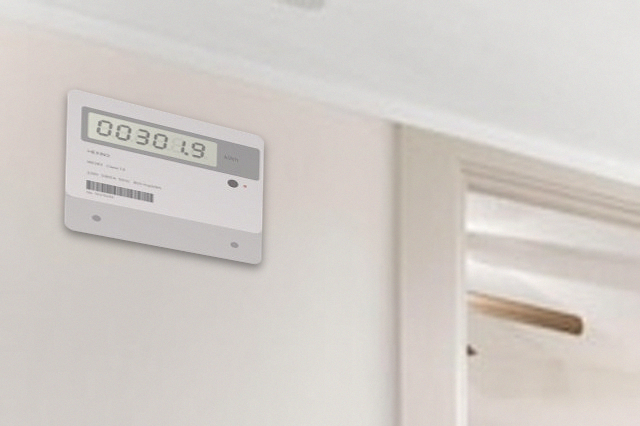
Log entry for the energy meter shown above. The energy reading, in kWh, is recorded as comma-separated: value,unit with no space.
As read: 301.9,kWh
